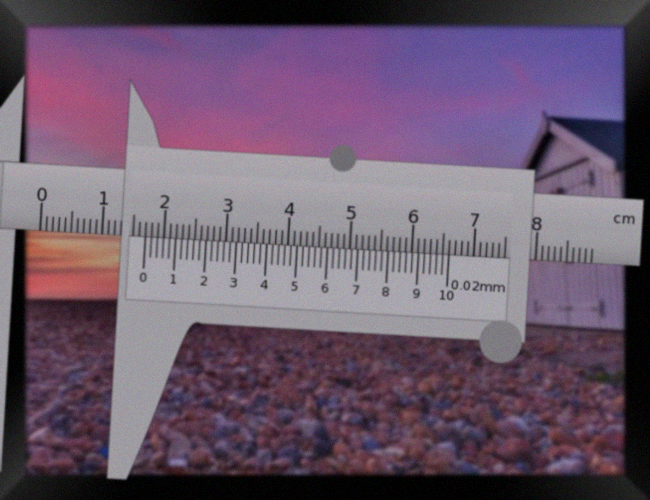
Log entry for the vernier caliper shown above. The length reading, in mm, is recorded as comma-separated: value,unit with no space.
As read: 17.0,mm
